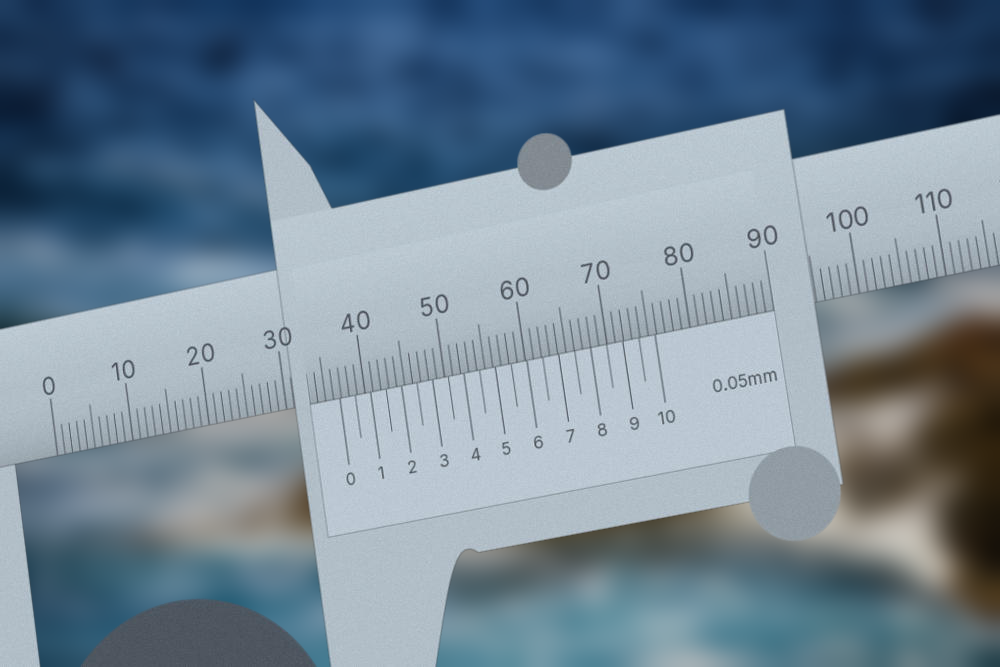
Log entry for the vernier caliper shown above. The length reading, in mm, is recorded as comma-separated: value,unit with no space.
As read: 36.8,mm
